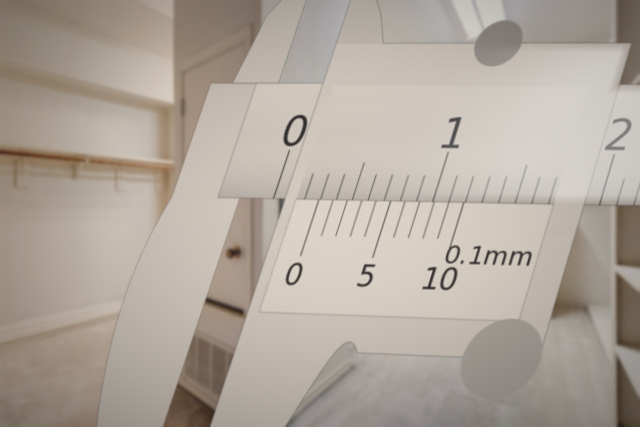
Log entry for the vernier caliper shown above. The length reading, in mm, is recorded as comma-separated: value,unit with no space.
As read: 2.9,mm
